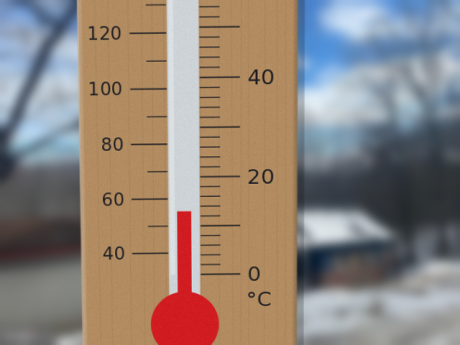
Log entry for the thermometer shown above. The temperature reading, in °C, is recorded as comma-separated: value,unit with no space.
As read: 13,°C
